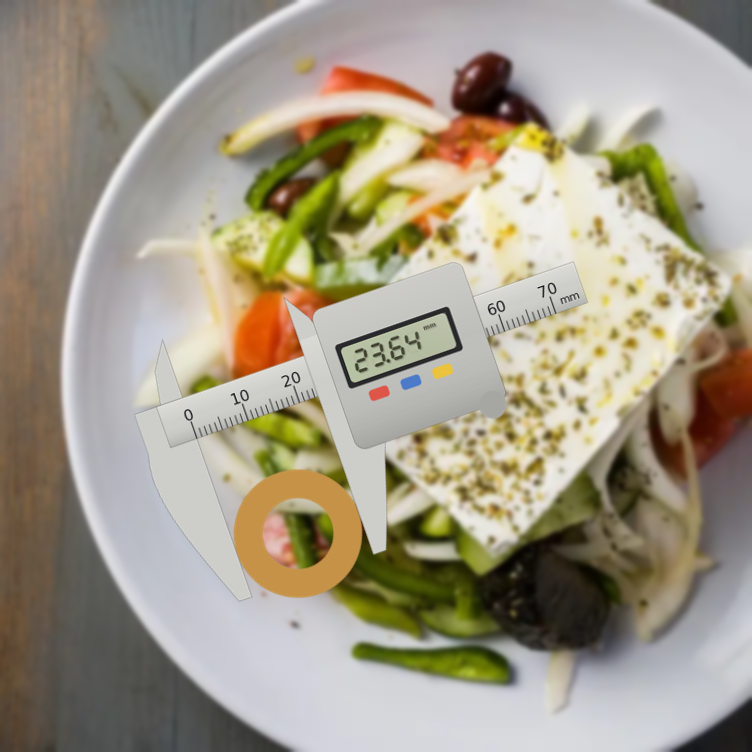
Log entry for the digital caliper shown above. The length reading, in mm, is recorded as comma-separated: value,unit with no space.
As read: 23.64,mm
